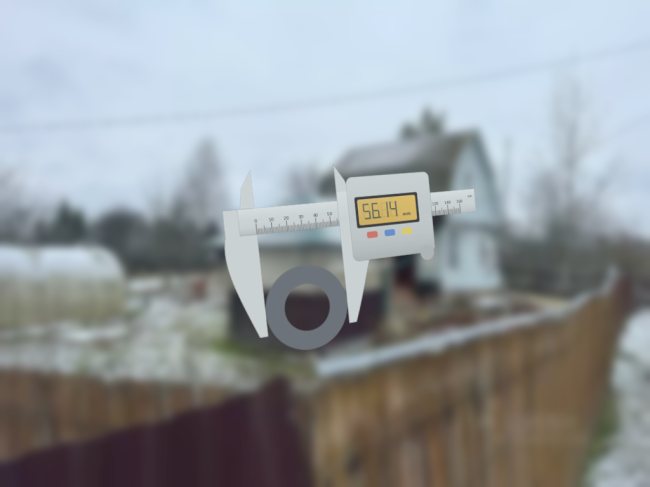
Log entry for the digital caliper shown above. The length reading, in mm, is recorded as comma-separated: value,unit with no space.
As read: 56.14,mm
